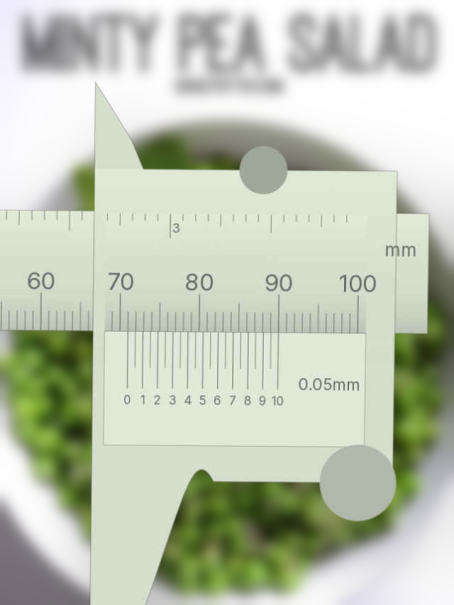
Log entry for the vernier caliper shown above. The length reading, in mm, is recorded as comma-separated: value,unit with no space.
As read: 71.0,mm
